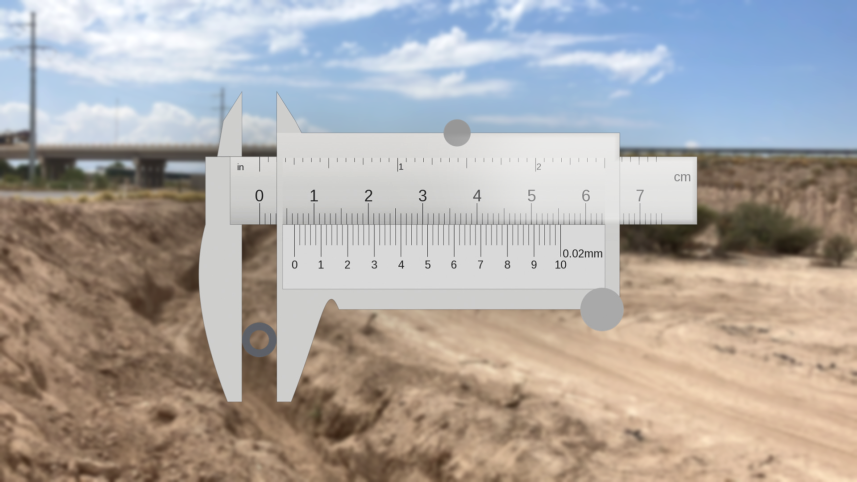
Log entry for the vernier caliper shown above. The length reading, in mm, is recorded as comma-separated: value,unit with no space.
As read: 6.4,mm
